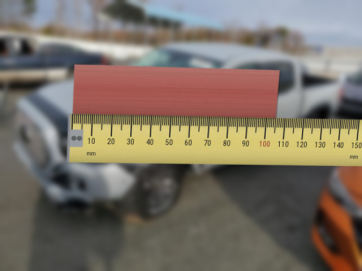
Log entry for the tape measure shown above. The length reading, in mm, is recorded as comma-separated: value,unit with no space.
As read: 105,mm
